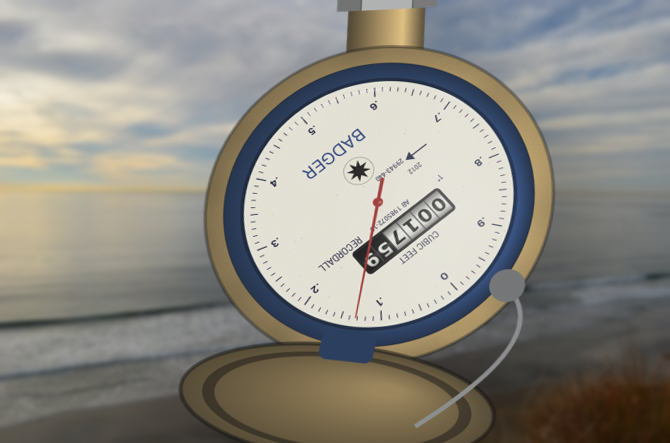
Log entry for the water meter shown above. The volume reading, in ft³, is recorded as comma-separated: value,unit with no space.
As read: 1759.13,ft³
